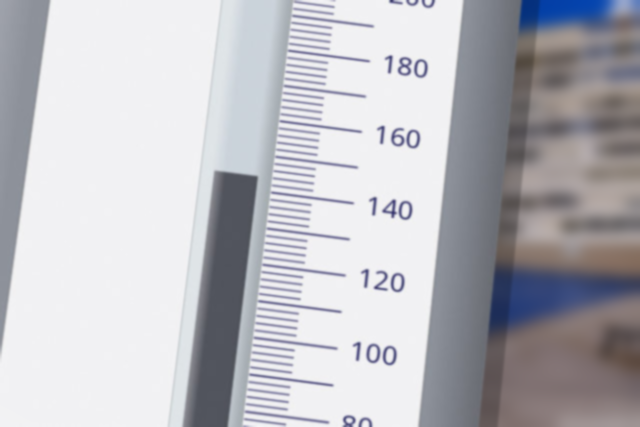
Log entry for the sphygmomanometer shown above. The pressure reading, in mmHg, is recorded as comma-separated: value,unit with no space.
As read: 144,mmHg
